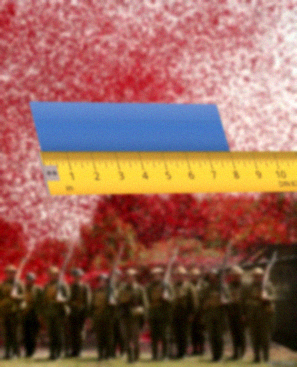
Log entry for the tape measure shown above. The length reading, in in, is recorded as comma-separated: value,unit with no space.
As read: 8,in
